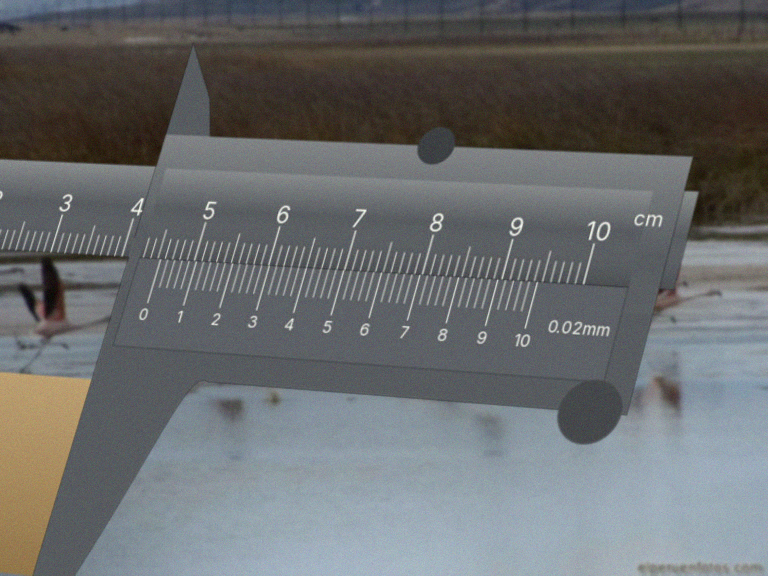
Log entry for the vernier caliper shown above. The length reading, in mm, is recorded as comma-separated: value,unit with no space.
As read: 45.4,mm
